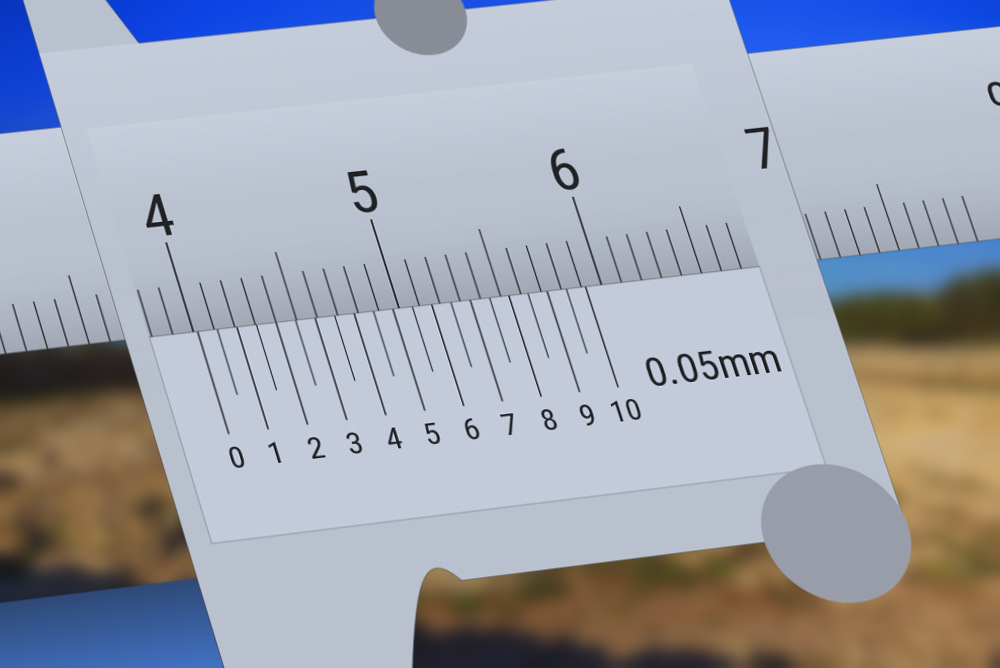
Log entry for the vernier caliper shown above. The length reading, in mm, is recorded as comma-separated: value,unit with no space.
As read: 40.2,mm
